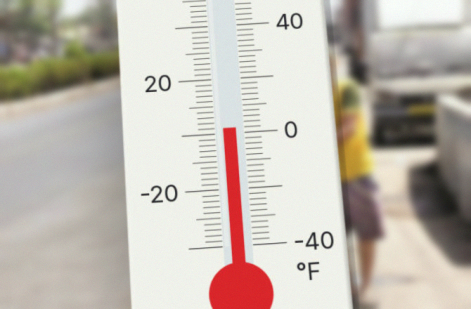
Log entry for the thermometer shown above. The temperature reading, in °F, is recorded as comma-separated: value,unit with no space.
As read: 2,°F
